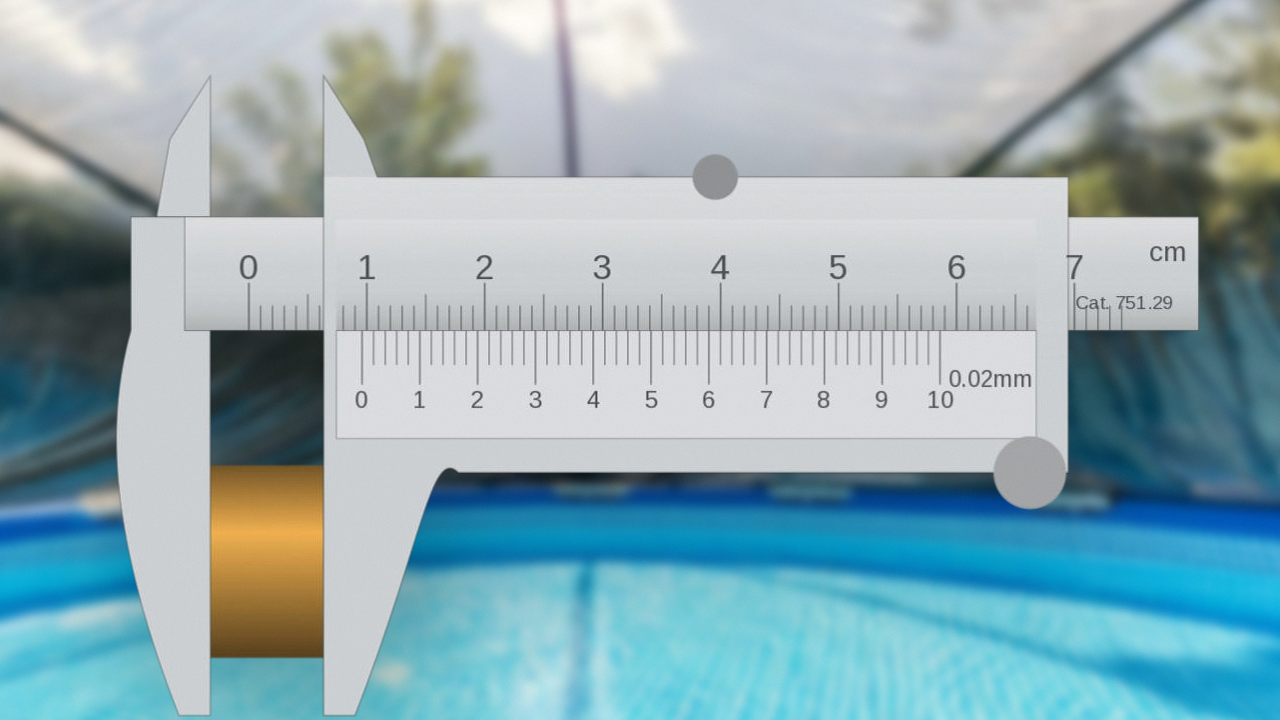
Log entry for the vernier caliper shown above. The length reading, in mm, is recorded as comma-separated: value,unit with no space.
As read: 9.6,mm
